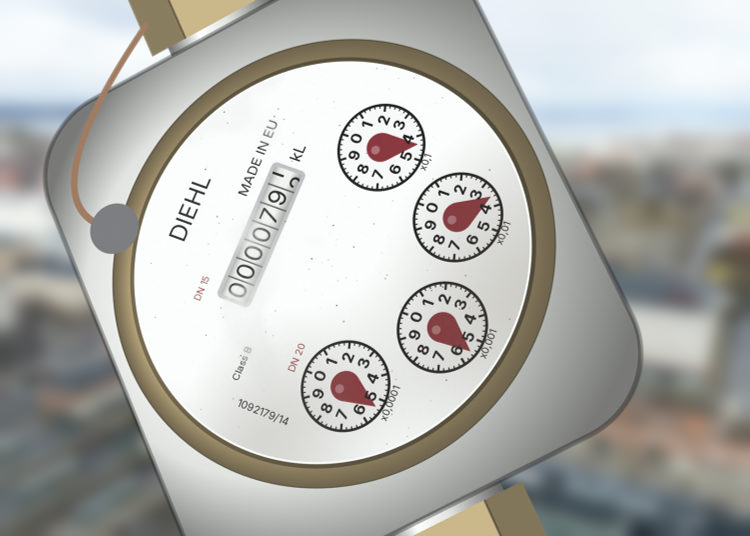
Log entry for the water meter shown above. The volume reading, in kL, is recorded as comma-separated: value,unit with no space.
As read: 791.4355,kL
